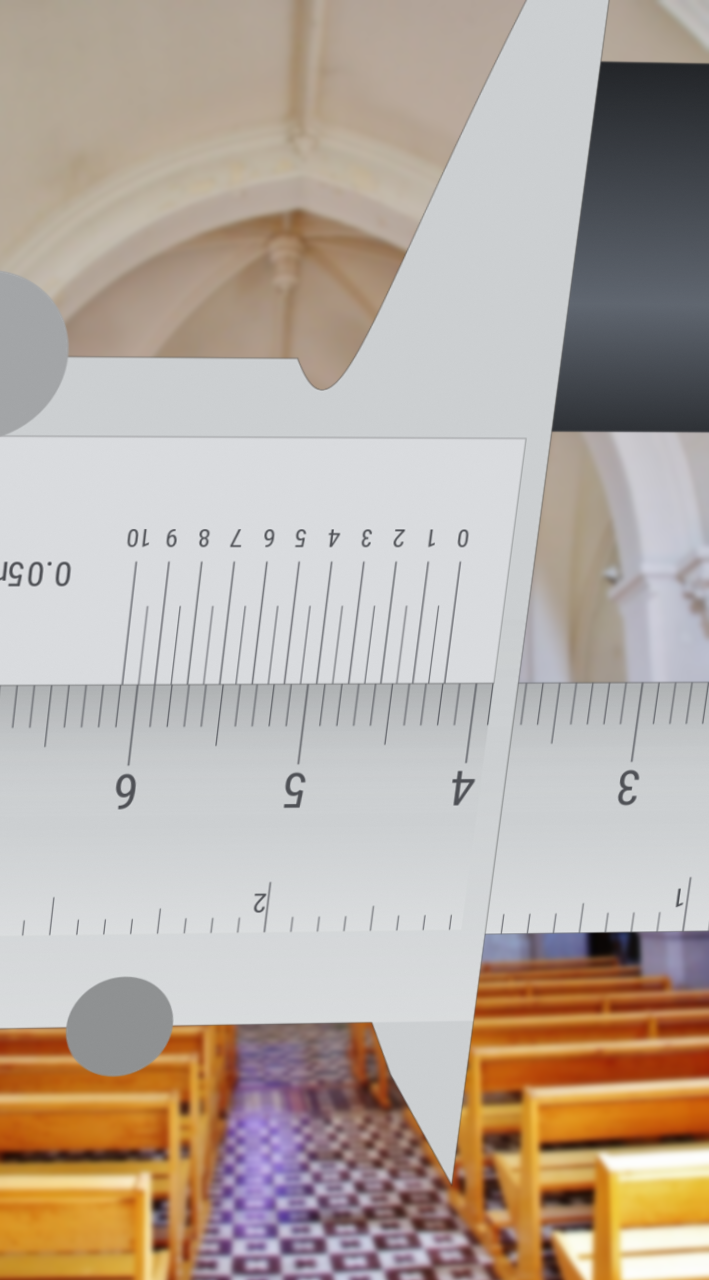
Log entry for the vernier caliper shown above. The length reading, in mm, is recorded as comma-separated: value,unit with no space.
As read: 41.9,mm
